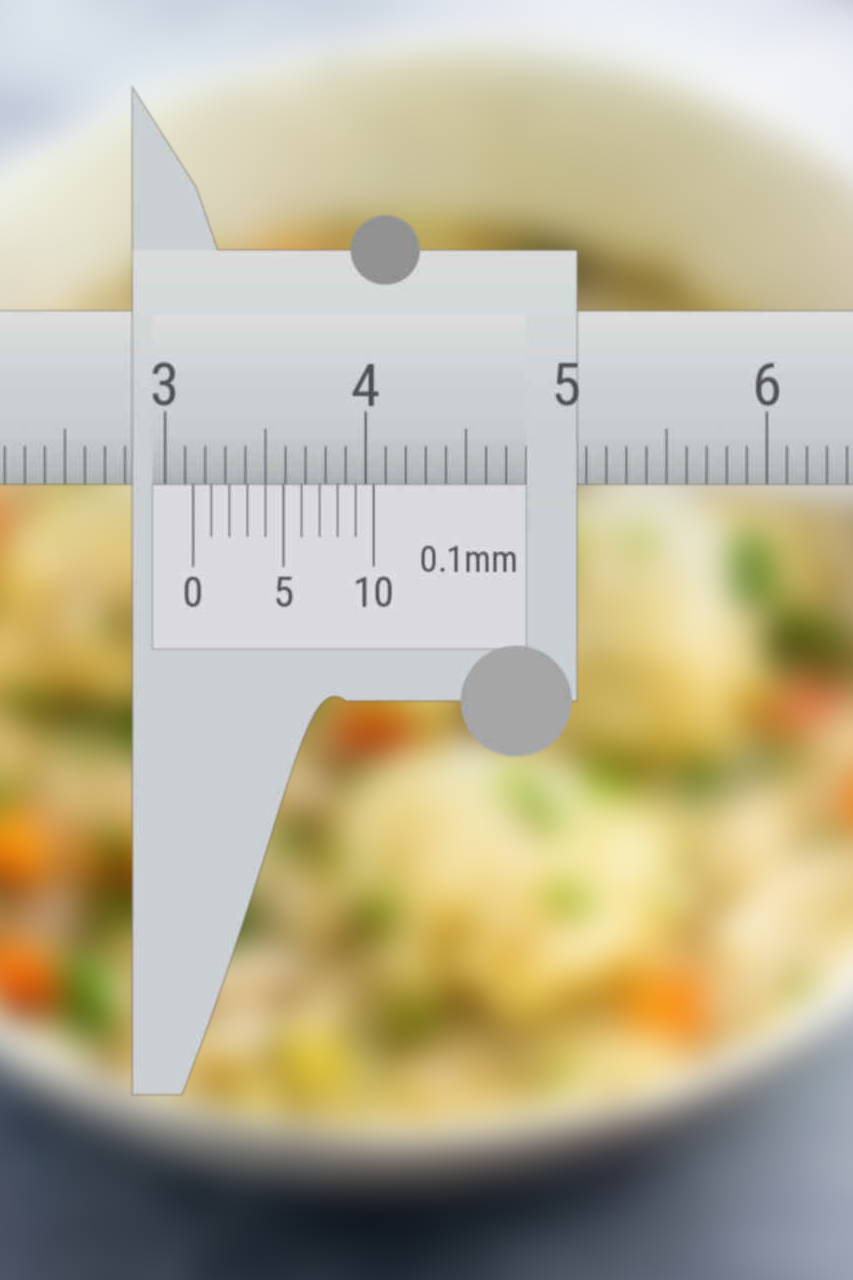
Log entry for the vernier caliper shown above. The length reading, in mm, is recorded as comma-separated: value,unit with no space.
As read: 31.4,mm
